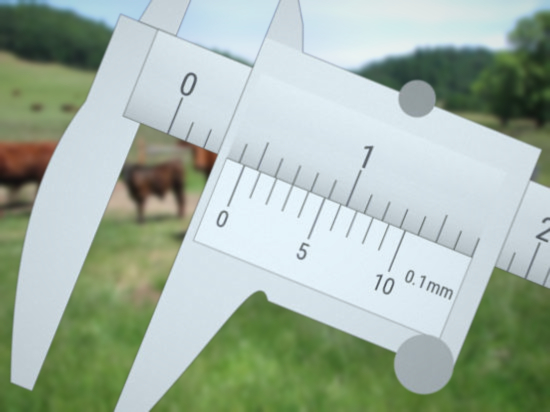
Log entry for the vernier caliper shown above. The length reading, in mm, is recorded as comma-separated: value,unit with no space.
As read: 4.3,mm
